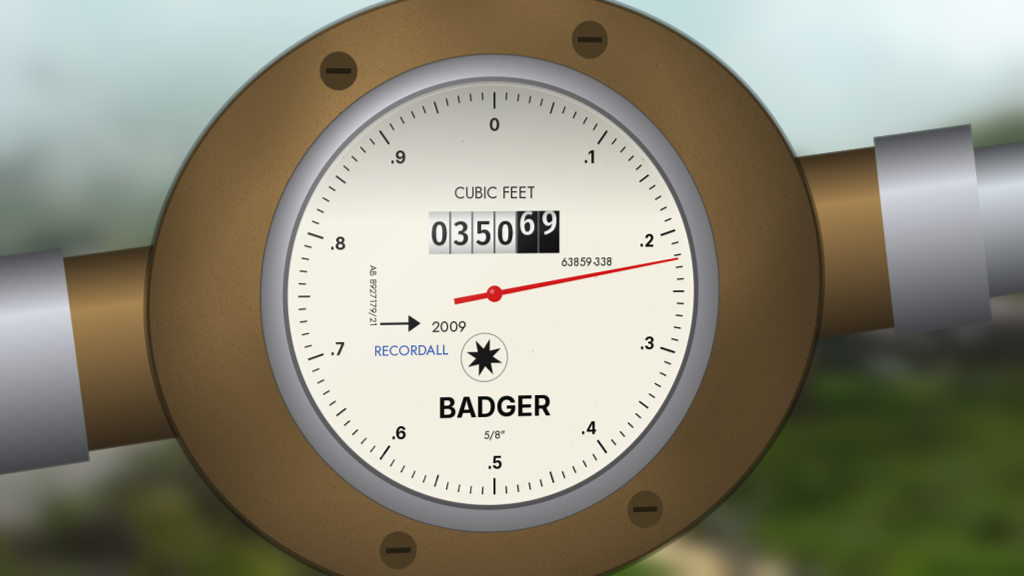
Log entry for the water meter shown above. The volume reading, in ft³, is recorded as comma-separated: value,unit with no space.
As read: 35069.22,ft³
